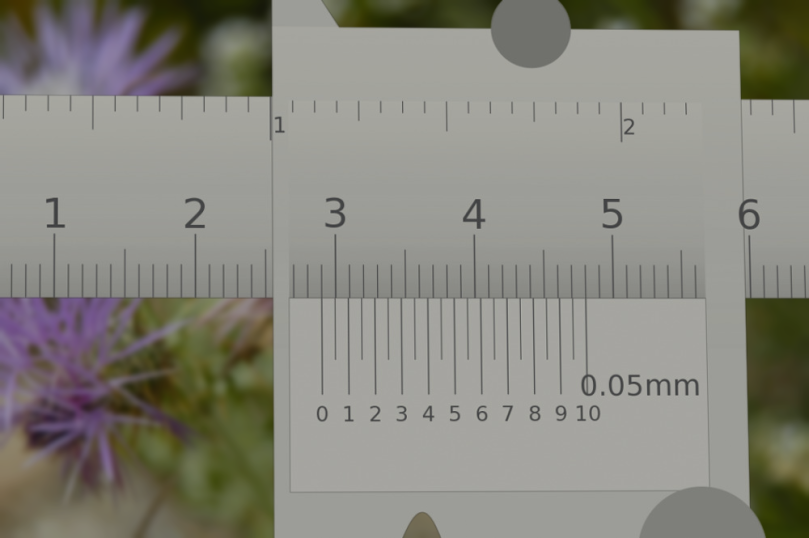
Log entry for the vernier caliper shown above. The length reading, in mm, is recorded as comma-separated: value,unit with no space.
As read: 29.0,mm
